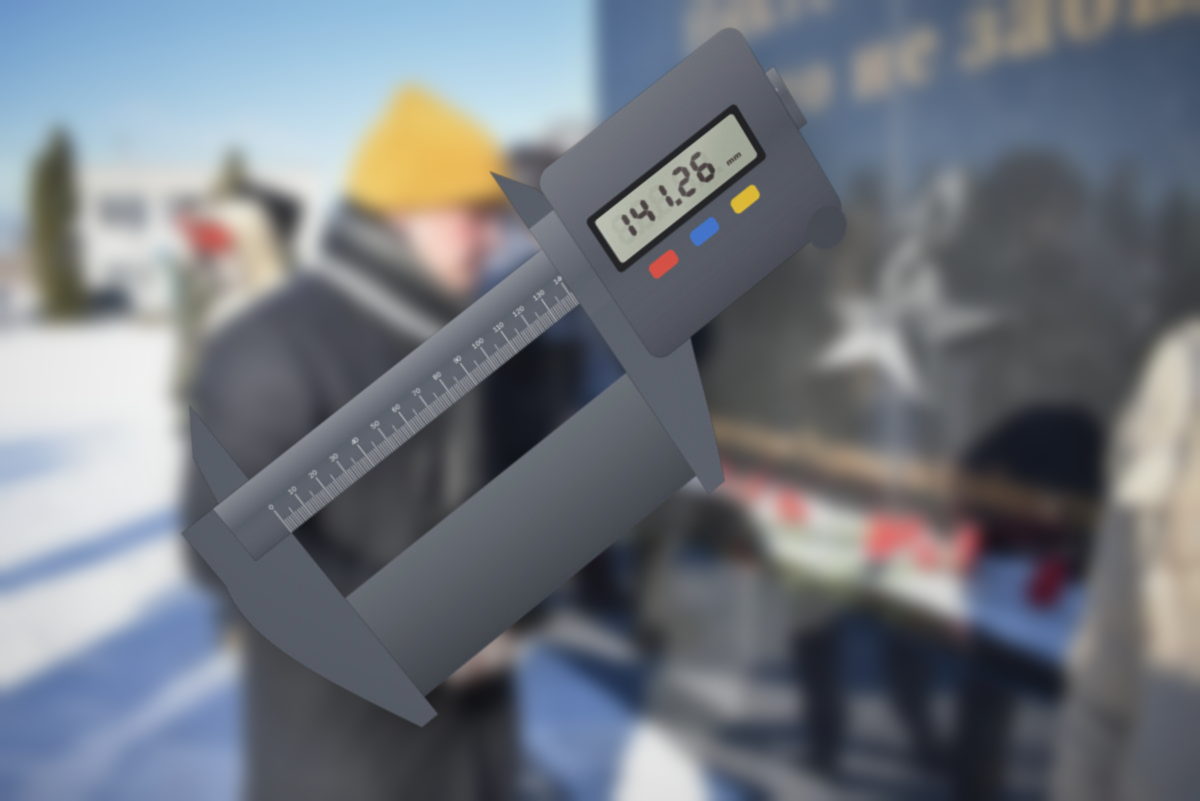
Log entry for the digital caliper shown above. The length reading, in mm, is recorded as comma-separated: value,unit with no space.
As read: 141.26,mm
